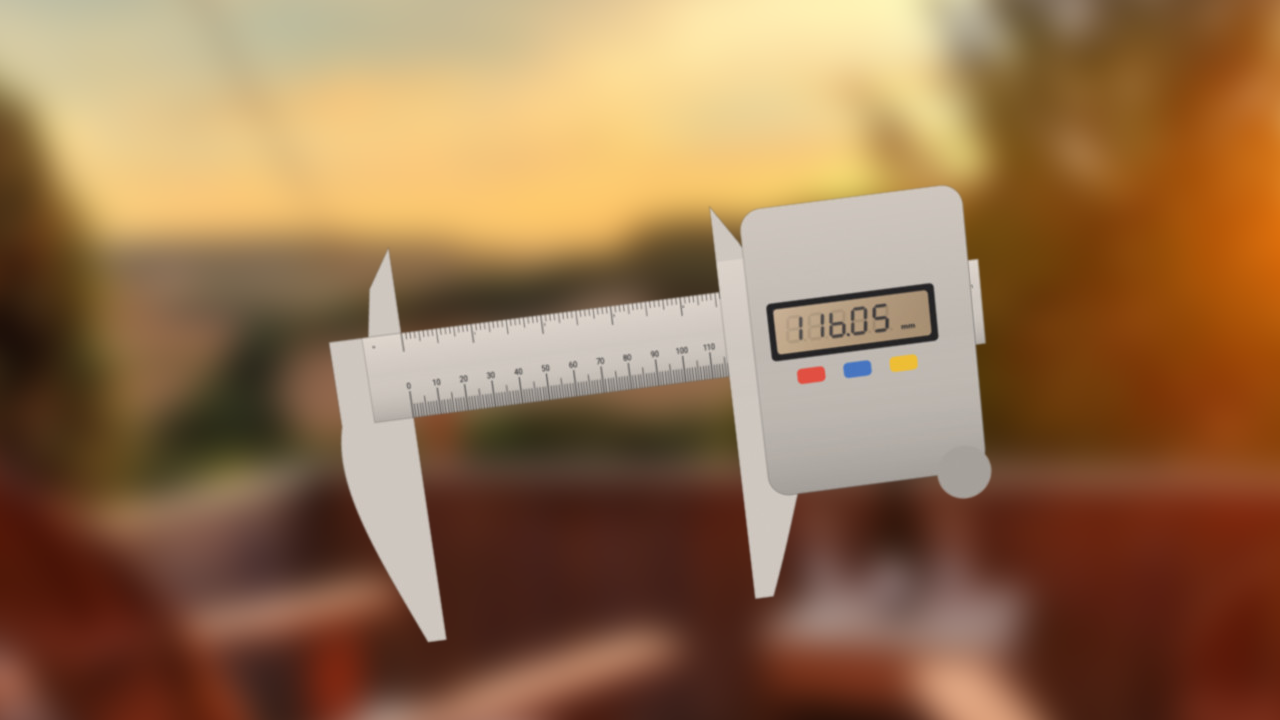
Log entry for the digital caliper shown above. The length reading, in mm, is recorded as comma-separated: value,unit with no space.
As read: 116.05,mm
